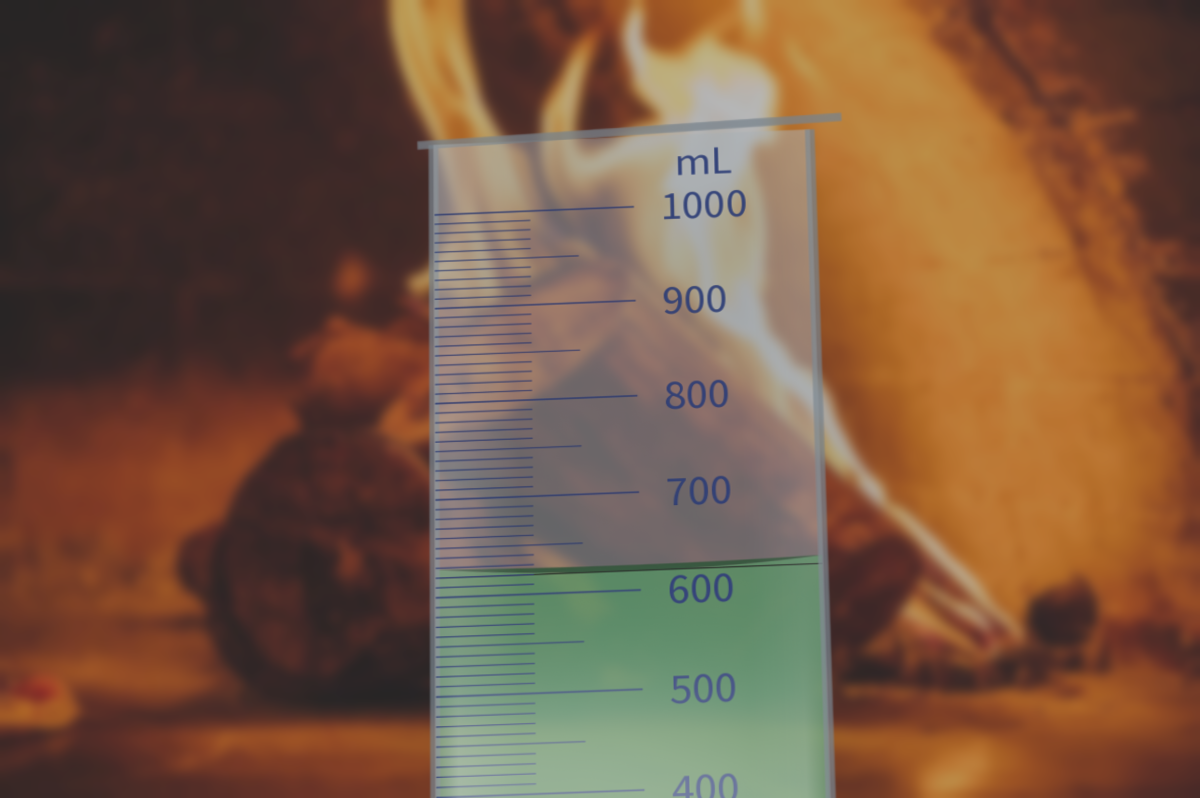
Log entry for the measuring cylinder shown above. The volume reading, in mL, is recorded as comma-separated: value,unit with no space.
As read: 620,mL
